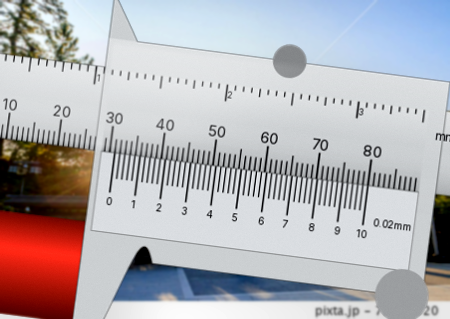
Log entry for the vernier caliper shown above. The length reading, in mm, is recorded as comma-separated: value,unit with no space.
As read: 31.0,mm
